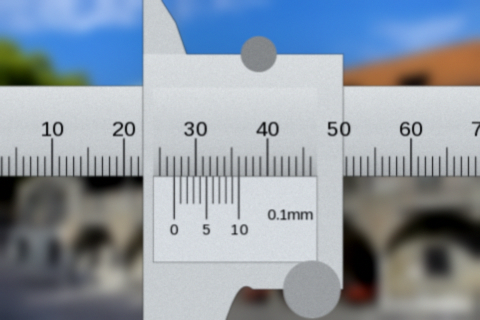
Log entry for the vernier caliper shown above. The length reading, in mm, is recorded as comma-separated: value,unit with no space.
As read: 27.0,mm
